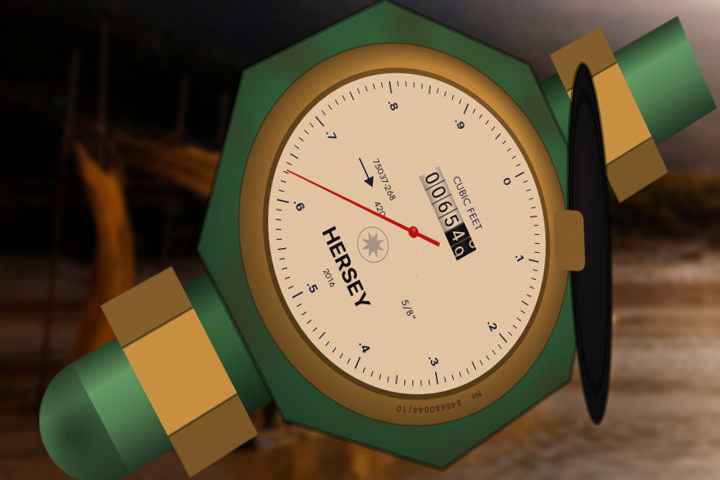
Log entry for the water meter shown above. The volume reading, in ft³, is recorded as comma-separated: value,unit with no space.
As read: 6548.63,ft³
